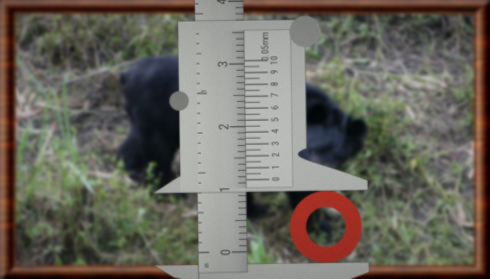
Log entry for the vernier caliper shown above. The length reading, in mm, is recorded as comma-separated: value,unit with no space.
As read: 11.5,mm
